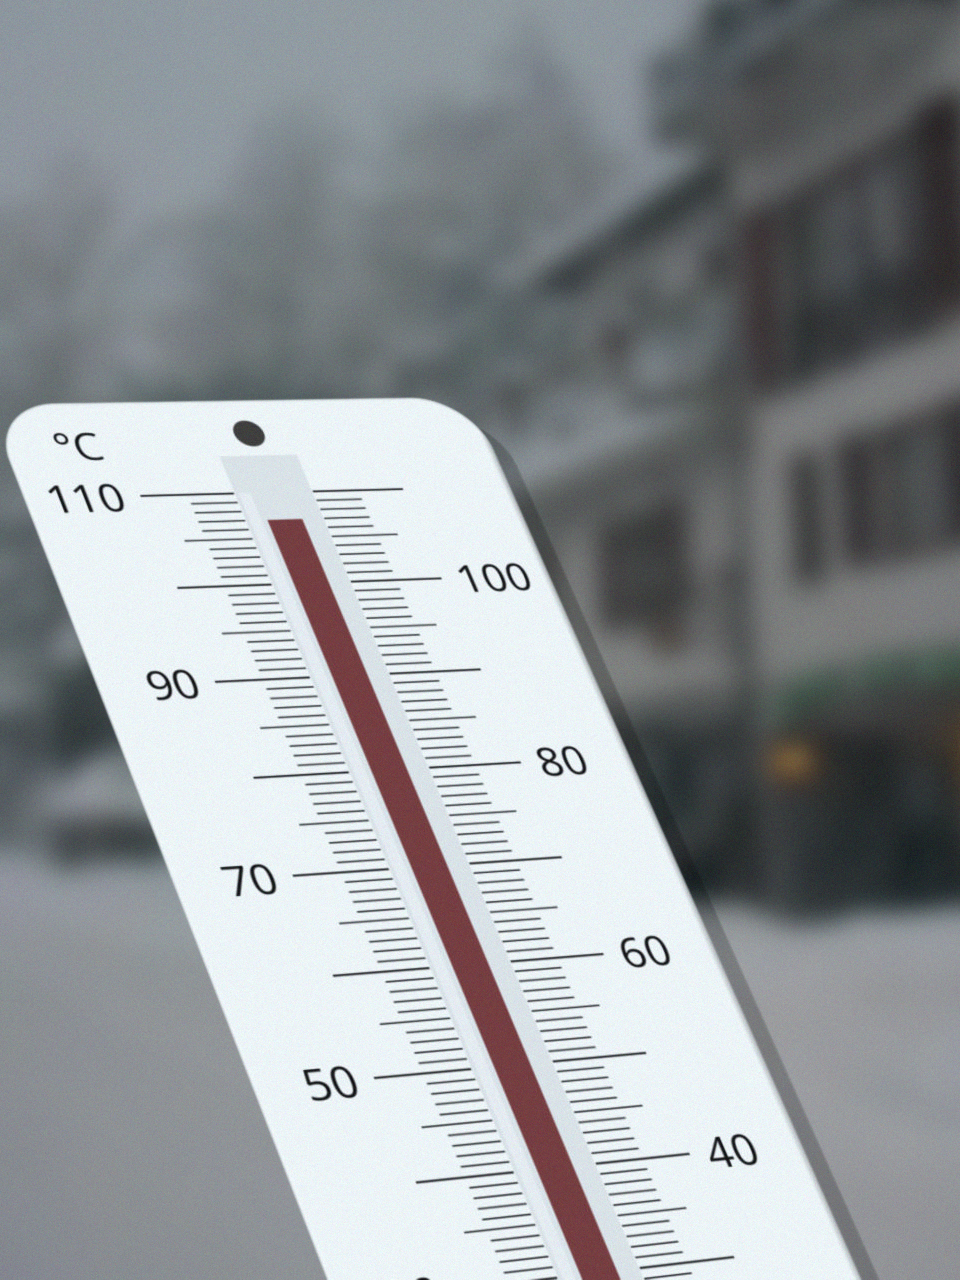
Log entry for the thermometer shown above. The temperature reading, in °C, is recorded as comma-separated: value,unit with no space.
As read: 107,°C
